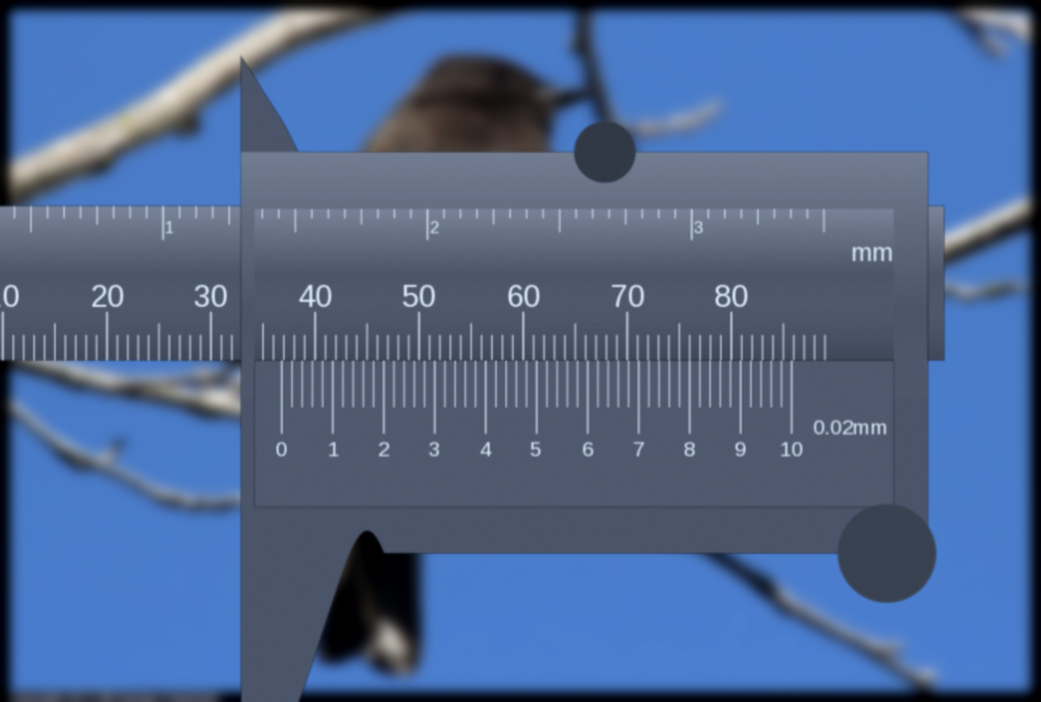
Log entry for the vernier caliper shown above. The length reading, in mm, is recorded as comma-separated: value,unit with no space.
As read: 36.8,mm
